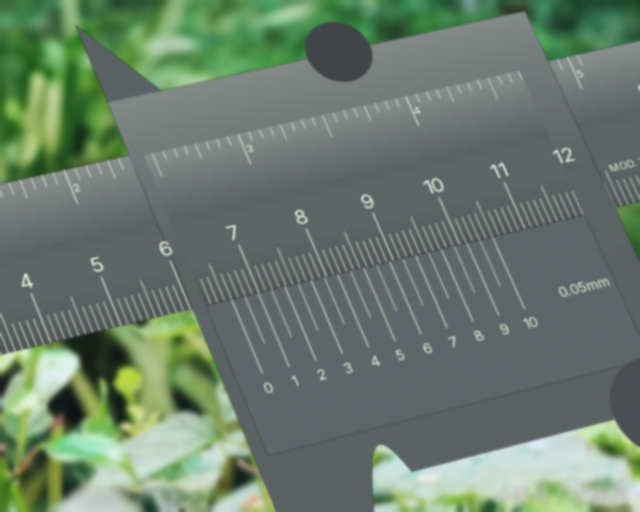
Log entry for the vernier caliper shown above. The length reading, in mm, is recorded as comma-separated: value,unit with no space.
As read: 66.0,mm
